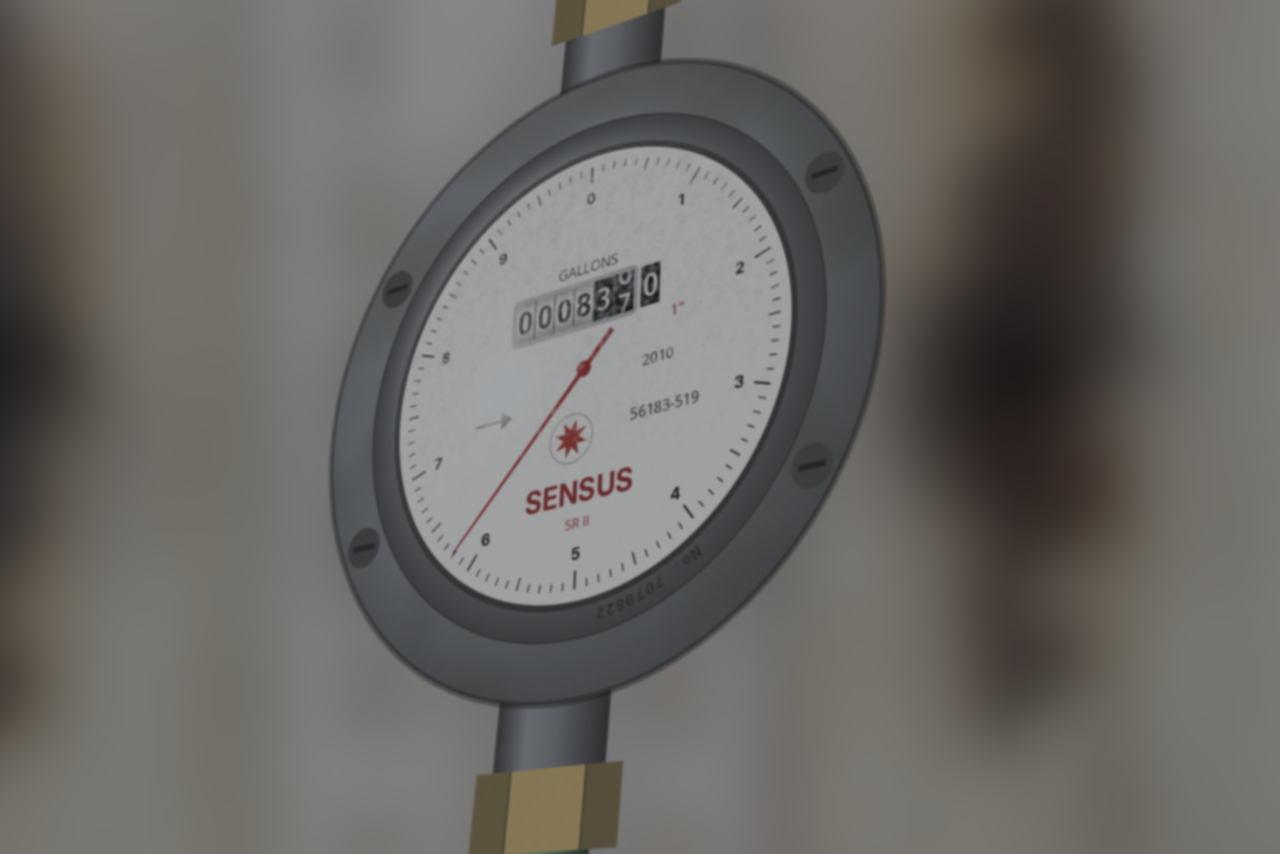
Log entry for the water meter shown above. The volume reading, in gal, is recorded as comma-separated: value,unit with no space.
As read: 8366.2,gal
